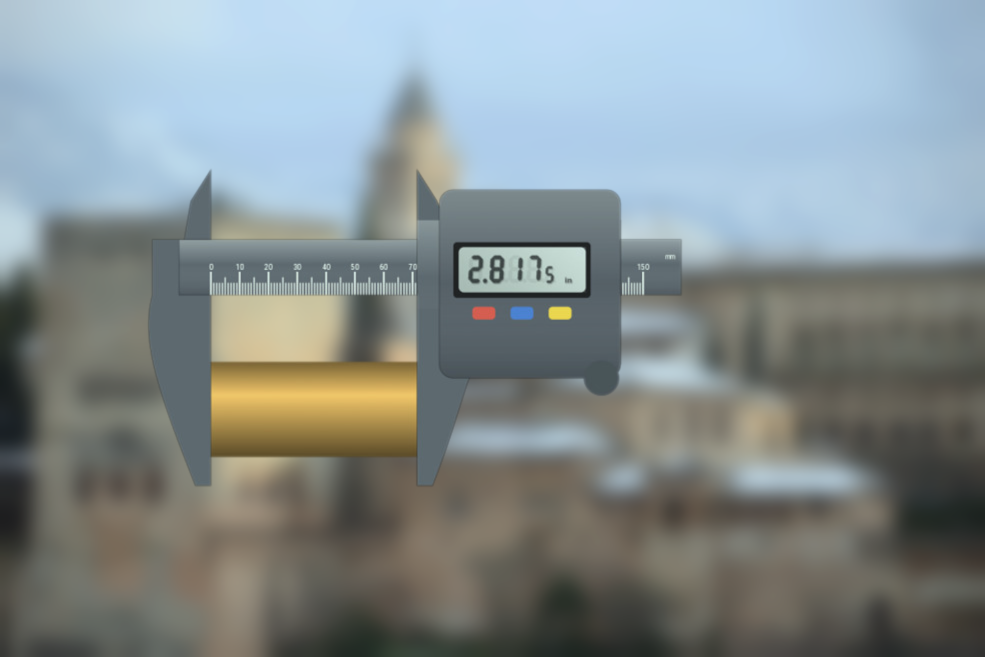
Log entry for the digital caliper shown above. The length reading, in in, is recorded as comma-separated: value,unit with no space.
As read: 2.8175,in
